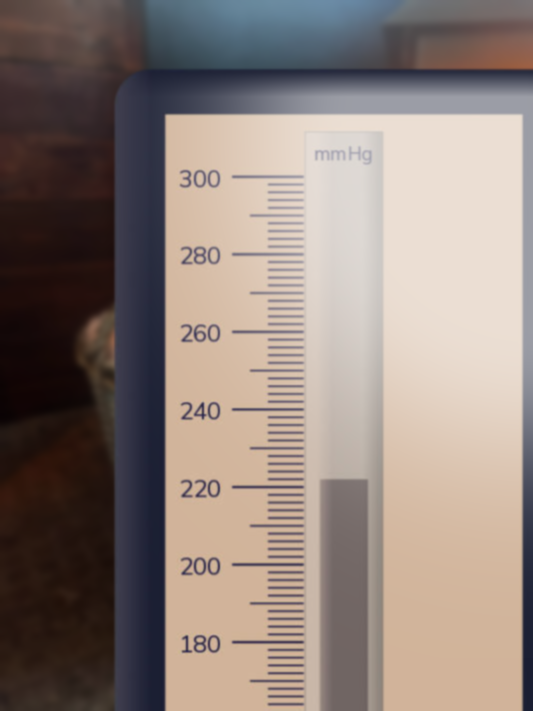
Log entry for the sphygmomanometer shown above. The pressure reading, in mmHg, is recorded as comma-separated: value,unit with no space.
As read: 222,mmHg
